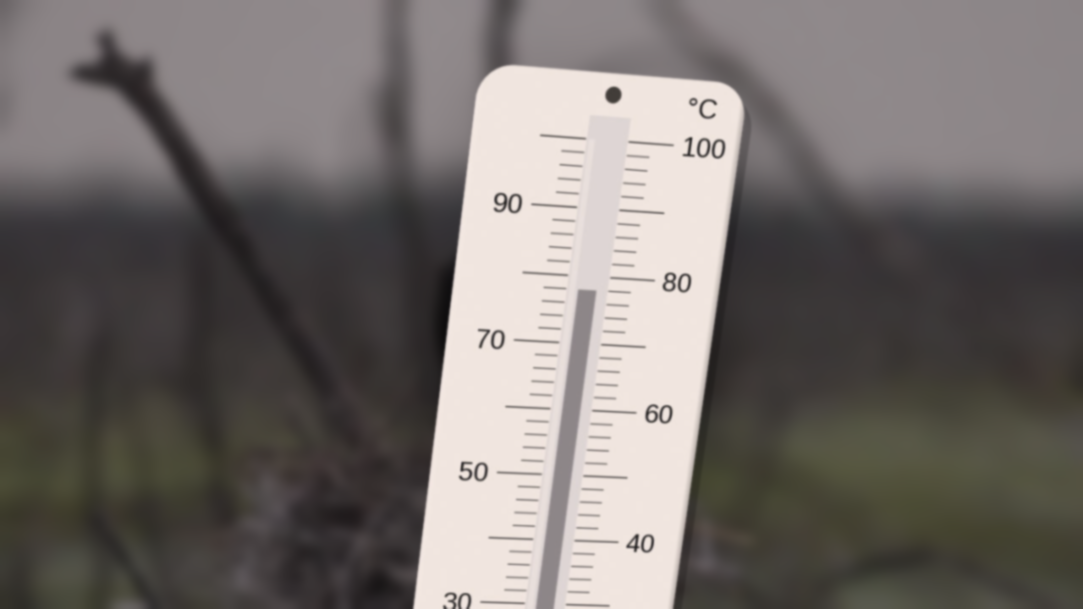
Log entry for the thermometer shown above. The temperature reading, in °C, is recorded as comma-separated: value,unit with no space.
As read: 78,°C
